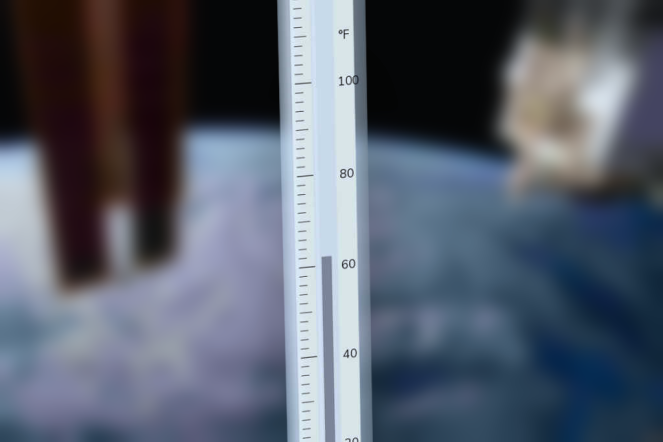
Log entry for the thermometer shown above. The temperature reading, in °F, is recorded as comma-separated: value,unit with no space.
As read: 62,°F
